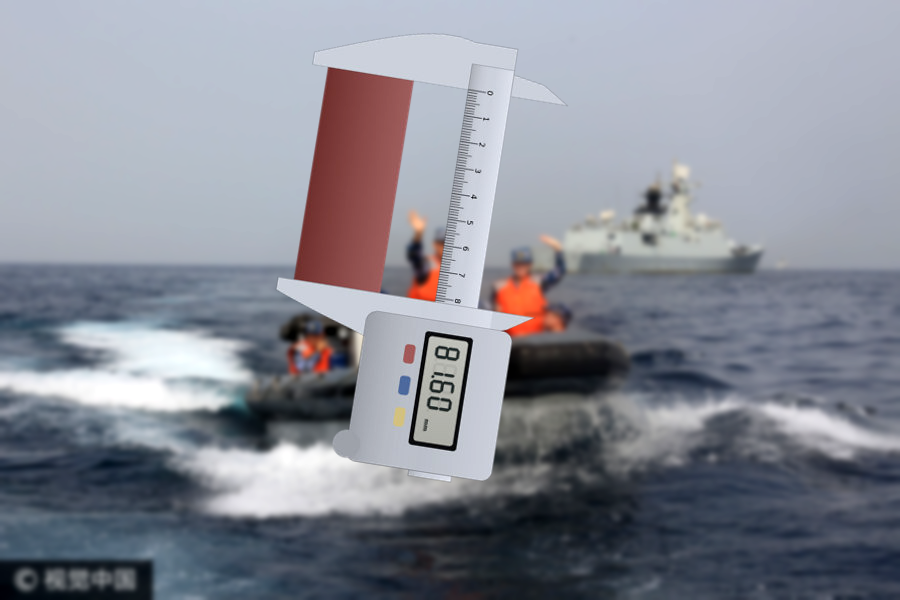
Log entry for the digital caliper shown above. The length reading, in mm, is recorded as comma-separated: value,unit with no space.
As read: 81.60,mm
